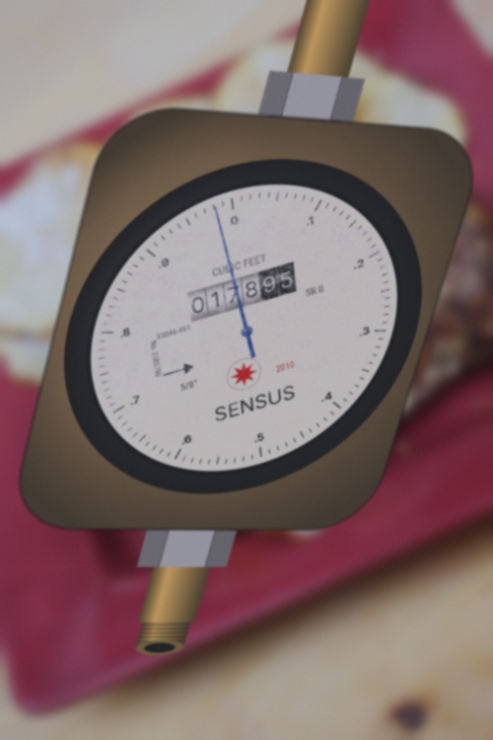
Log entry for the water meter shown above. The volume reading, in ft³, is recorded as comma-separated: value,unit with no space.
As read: 17894.98,ft³
